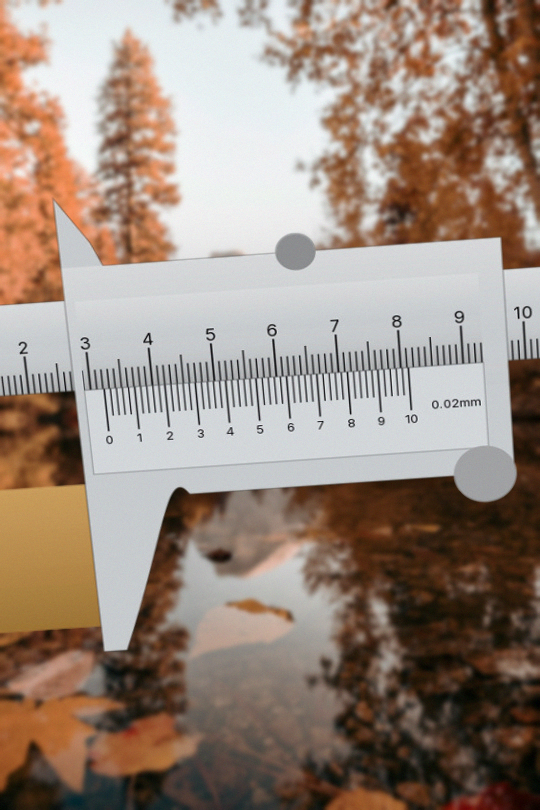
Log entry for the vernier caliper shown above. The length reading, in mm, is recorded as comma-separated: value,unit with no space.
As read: 32.2,mm
